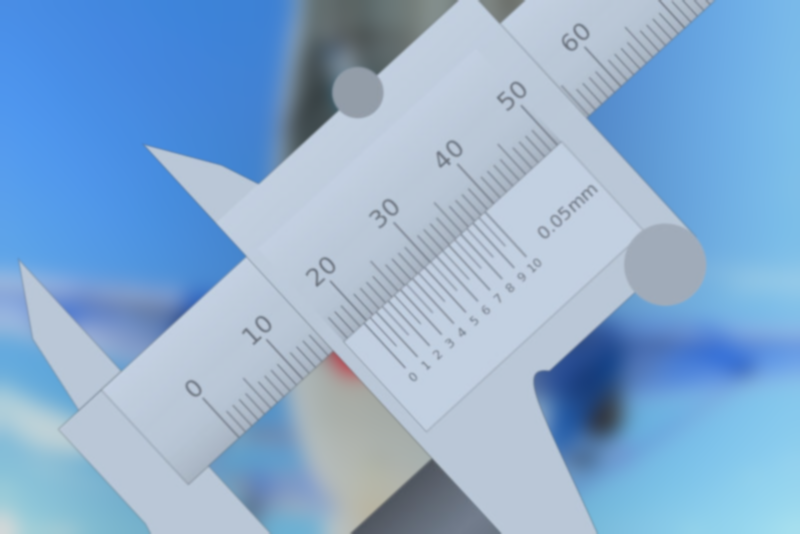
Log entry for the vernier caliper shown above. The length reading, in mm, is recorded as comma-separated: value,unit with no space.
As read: 19.6,mm
